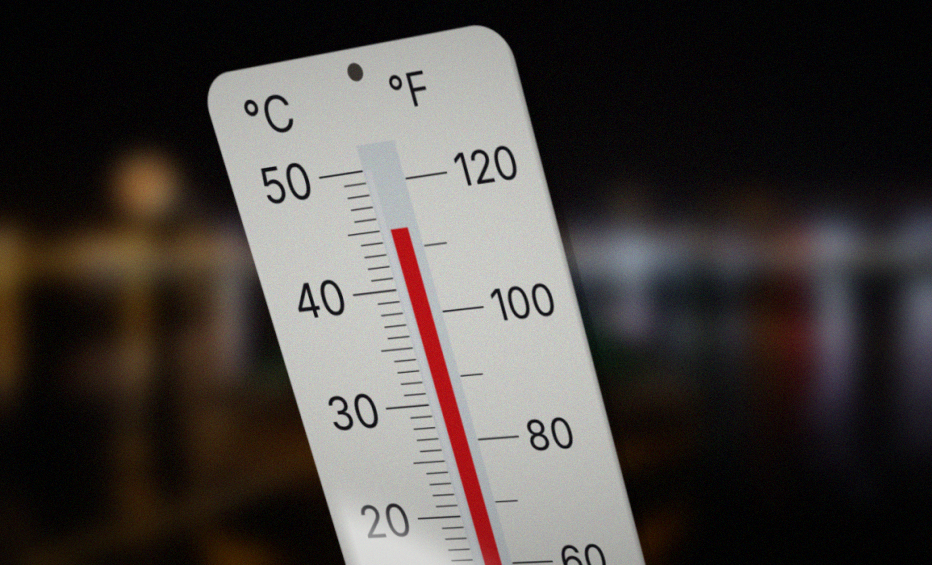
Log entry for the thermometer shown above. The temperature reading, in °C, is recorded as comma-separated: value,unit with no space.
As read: 45,°C
